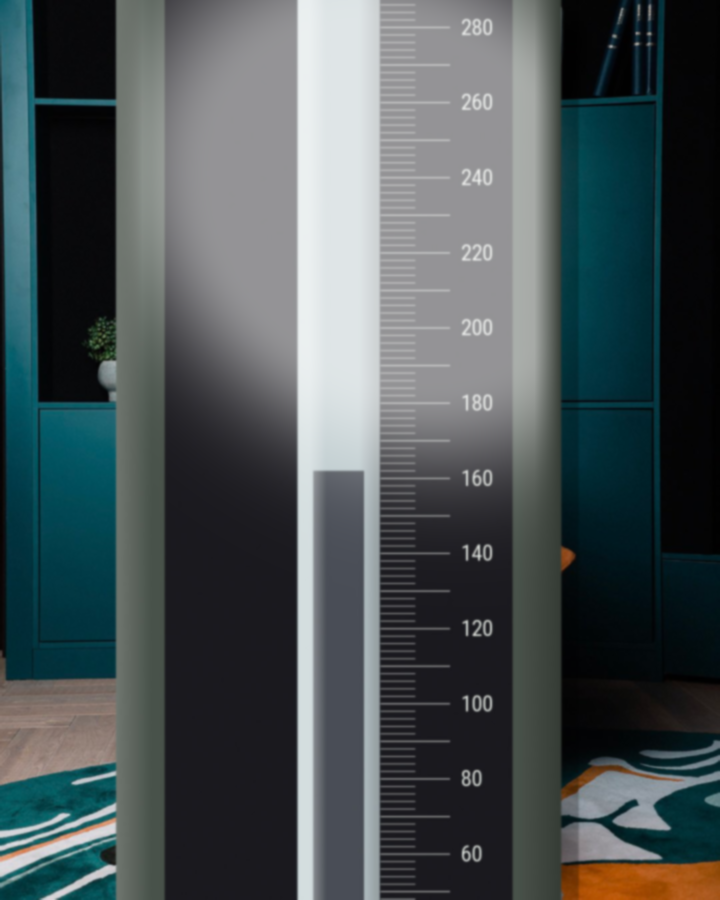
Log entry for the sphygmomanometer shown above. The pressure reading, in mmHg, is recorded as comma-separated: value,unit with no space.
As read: 162,mmHg
